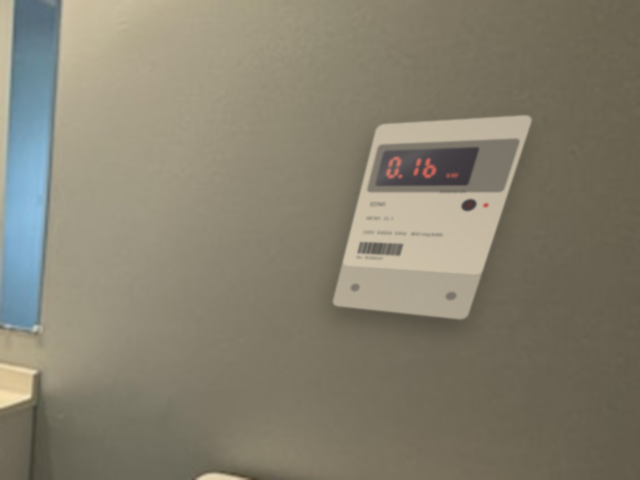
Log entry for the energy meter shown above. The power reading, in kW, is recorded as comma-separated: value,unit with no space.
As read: 0.16,kW
